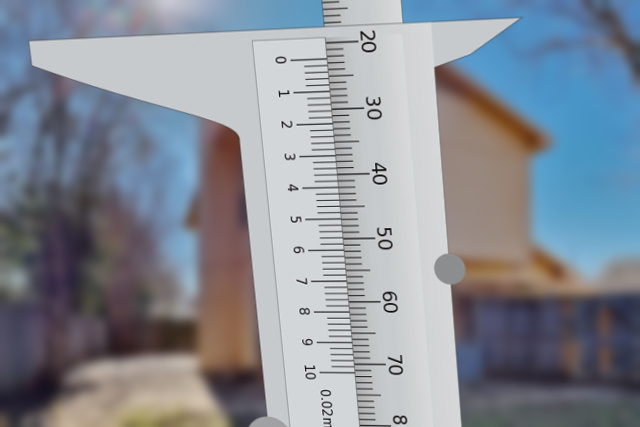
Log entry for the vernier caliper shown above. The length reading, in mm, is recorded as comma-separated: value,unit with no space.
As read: 22.4,mm
